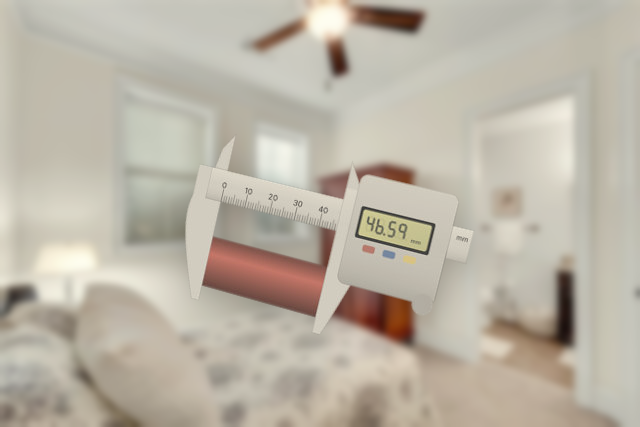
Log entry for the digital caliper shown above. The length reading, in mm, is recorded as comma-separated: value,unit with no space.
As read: 46.59,mm
